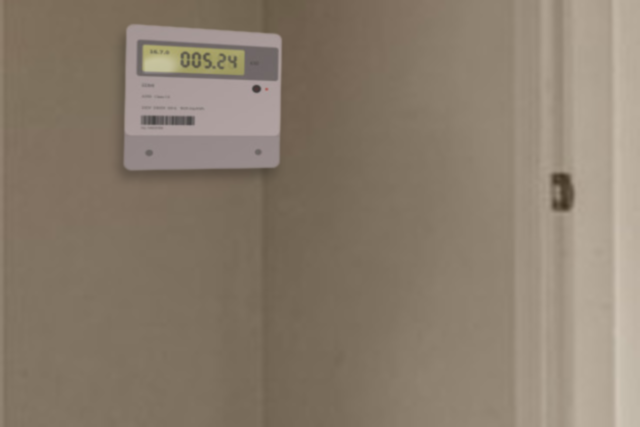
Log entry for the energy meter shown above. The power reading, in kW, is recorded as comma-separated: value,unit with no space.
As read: 5.24,kW
